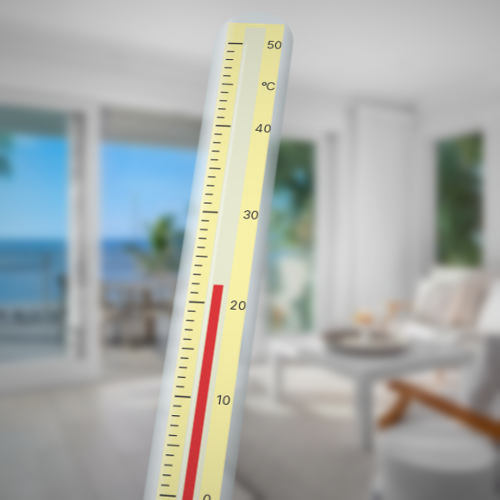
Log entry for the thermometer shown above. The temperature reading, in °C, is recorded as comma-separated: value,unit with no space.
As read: 22,°C
